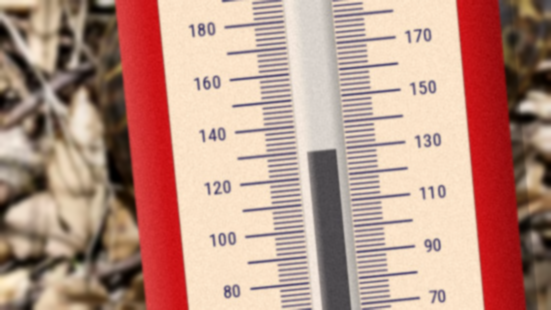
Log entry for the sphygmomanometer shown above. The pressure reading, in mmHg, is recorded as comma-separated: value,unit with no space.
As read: 130,mmHg
